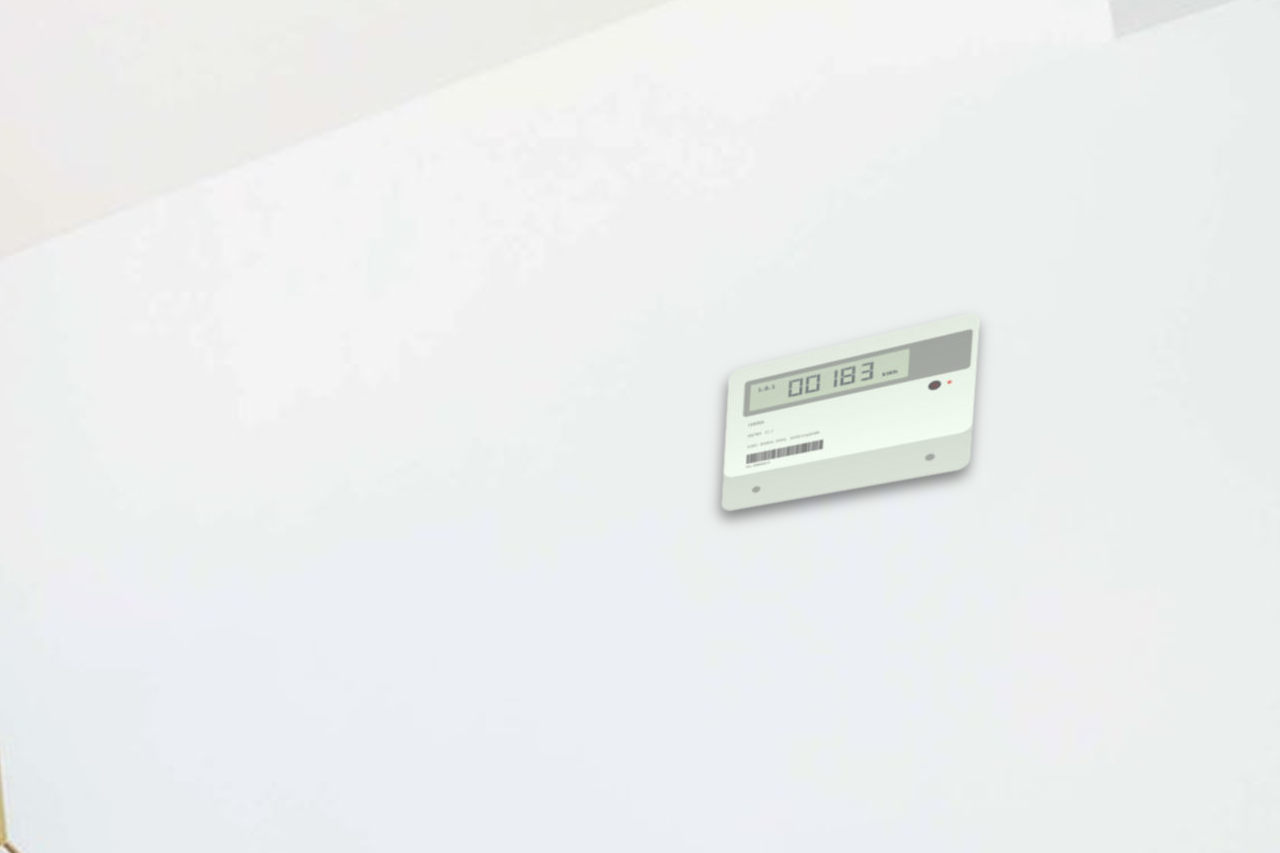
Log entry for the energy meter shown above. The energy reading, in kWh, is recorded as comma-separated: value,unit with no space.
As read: 183,kWh
